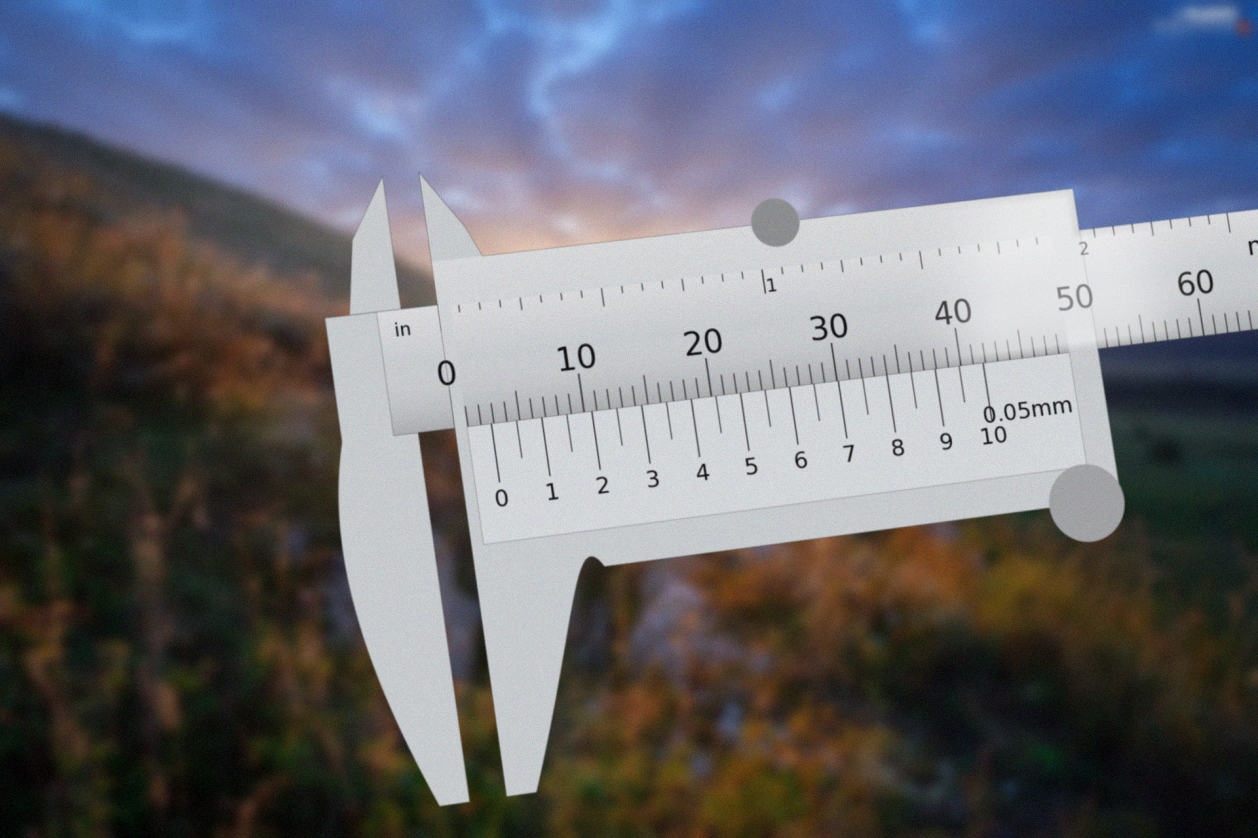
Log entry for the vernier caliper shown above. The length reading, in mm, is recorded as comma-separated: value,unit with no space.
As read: 2.8,mm
